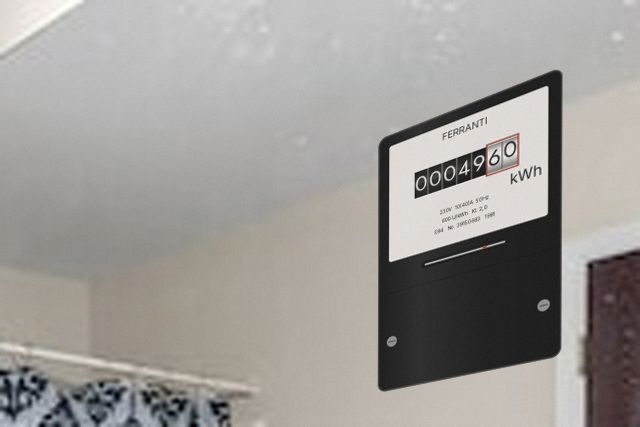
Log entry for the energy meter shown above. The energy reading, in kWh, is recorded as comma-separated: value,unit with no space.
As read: 49.60,kWh
